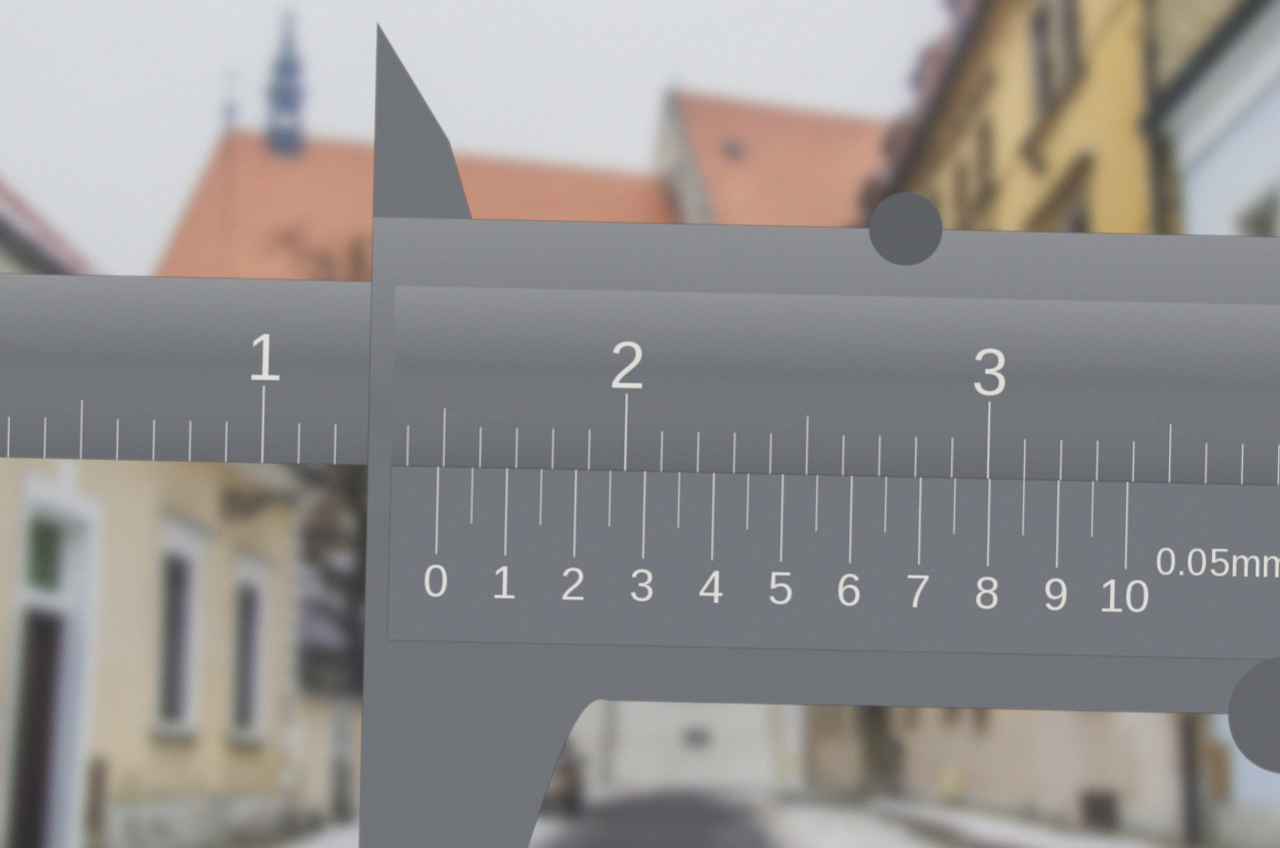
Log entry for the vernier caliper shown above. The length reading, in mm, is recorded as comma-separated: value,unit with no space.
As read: 14.85,mm
